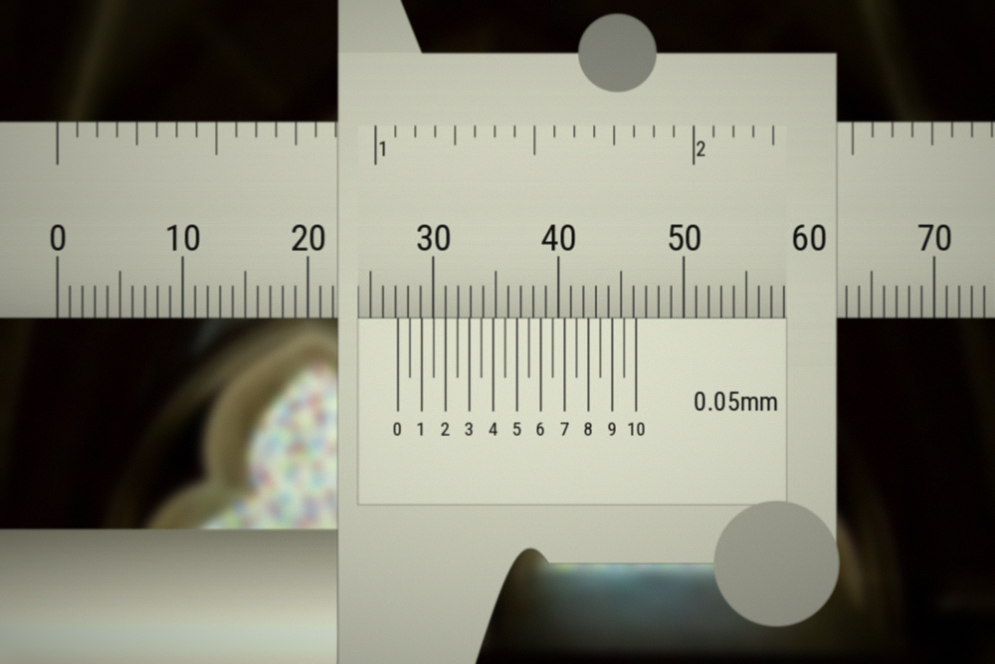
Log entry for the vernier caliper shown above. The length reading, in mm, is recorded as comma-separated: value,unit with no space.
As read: 27.2,mm
